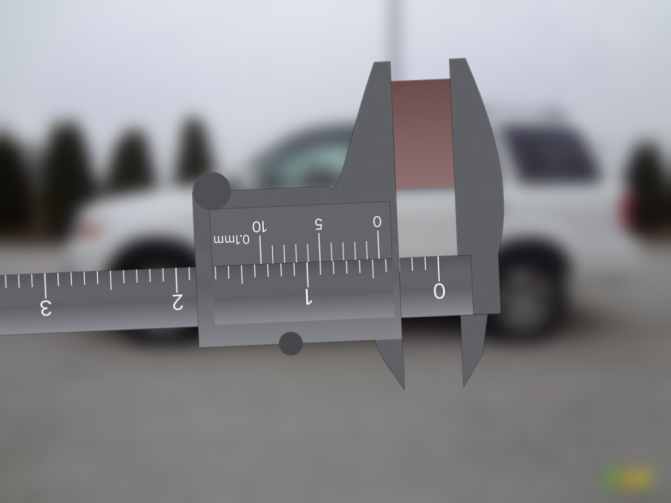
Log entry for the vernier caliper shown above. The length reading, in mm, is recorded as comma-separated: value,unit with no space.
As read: 4.5,mm
